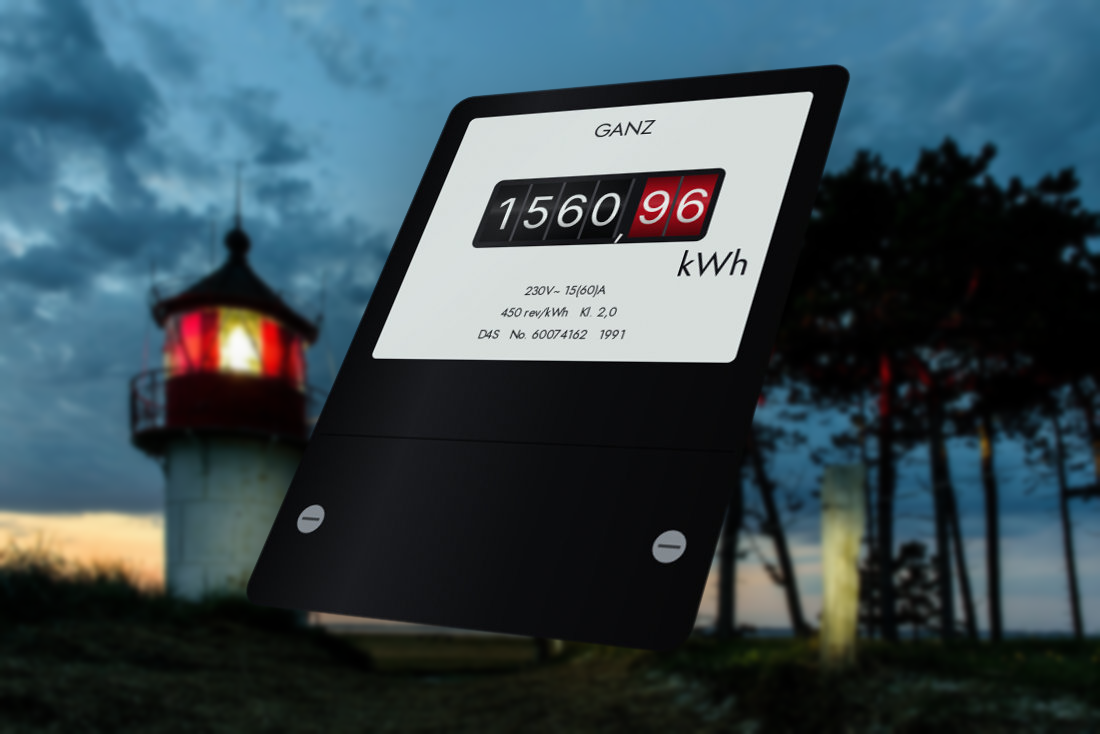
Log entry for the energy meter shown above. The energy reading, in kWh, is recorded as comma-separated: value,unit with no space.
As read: 1560.96,kWh
